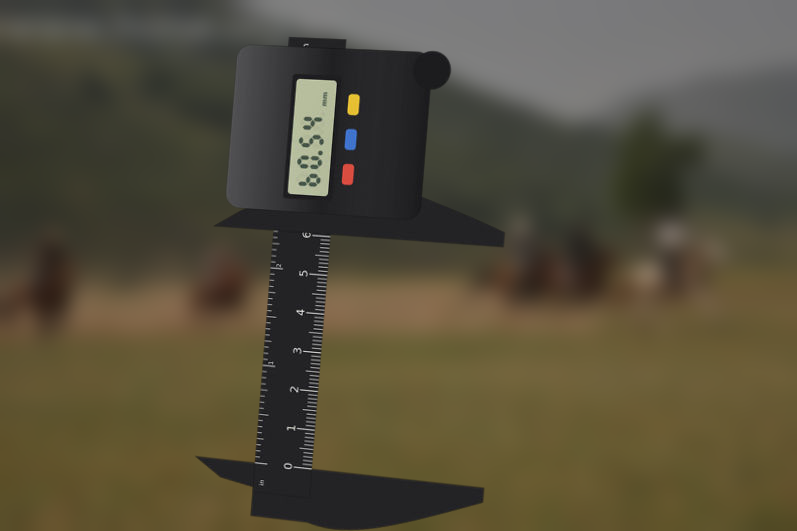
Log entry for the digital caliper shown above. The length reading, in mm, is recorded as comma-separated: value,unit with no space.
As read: 60.54,mm
